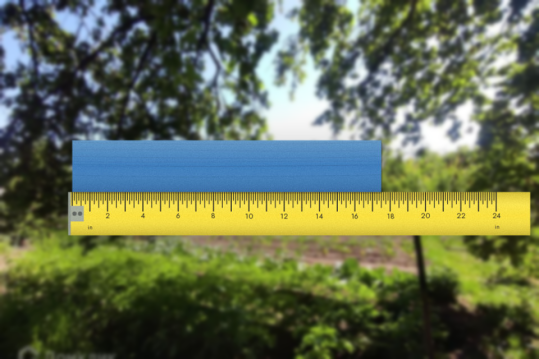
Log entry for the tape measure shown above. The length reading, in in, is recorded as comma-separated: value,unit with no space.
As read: 17.5,in
